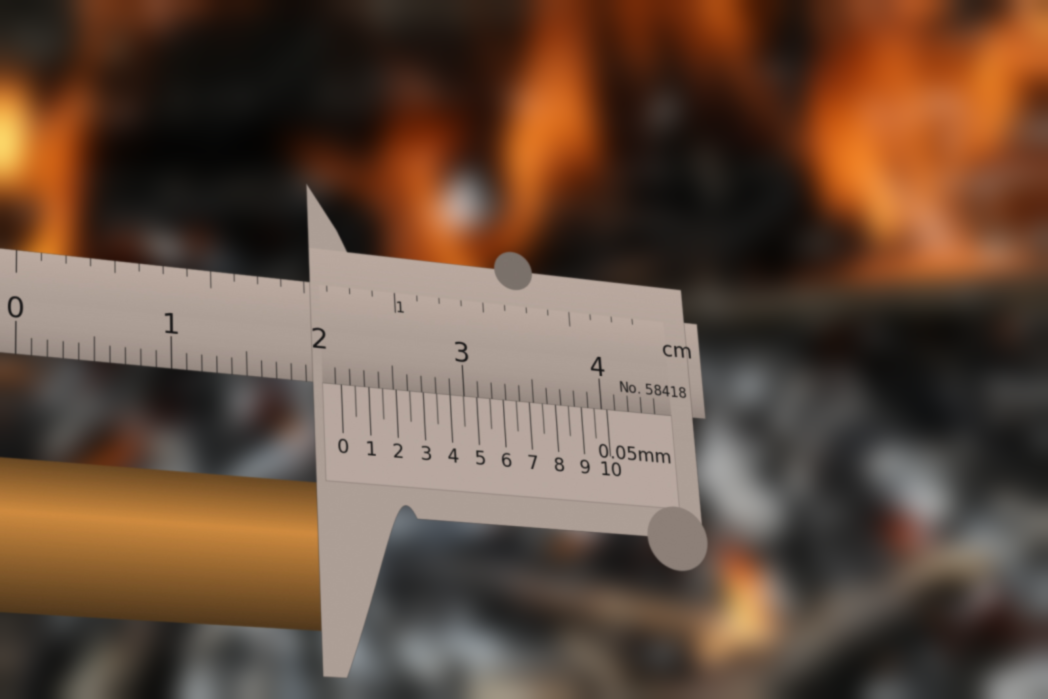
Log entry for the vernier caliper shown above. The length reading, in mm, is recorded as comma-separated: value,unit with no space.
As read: 21.4,mm
